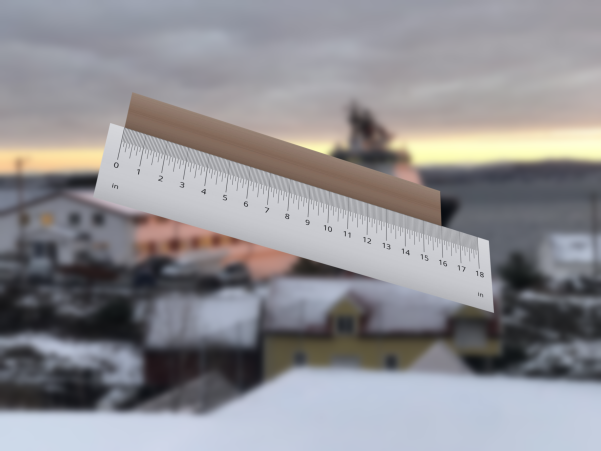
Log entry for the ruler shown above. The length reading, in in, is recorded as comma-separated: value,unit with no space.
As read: 16,in
